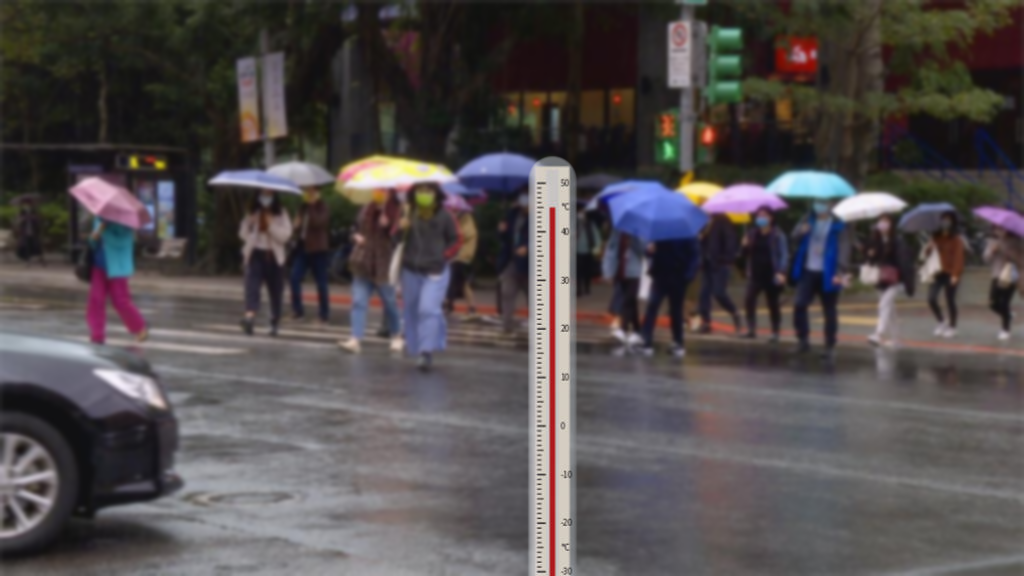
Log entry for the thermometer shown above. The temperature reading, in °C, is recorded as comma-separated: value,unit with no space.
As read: 45,°C
